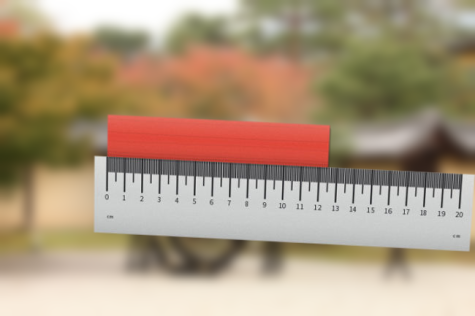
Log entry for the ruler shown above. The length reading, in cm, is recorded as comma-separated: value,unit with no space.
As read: 12.5,cm
